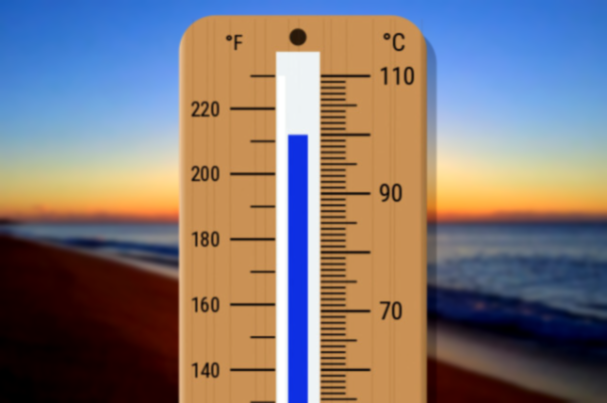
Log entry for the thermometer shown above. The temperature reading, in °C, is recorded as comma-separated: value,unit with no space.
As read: 100,°C
